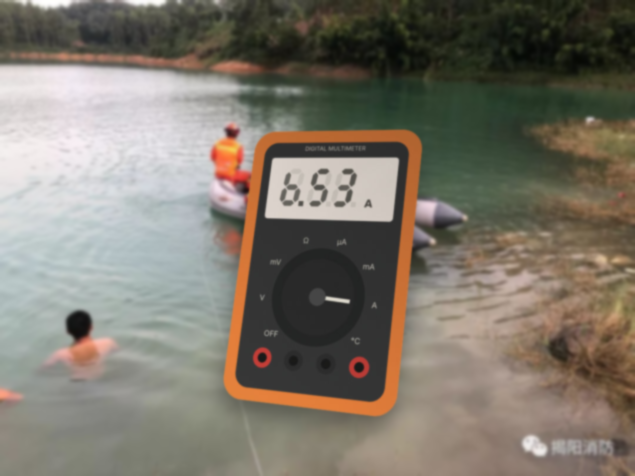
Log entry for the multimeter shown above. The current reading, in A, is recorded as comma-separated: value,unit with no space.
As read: 6.53,A
